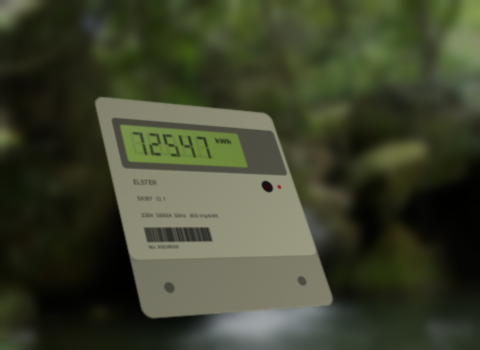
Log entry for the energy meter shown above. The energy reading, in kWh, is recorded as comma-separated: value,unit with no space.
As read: 72547,kWh
